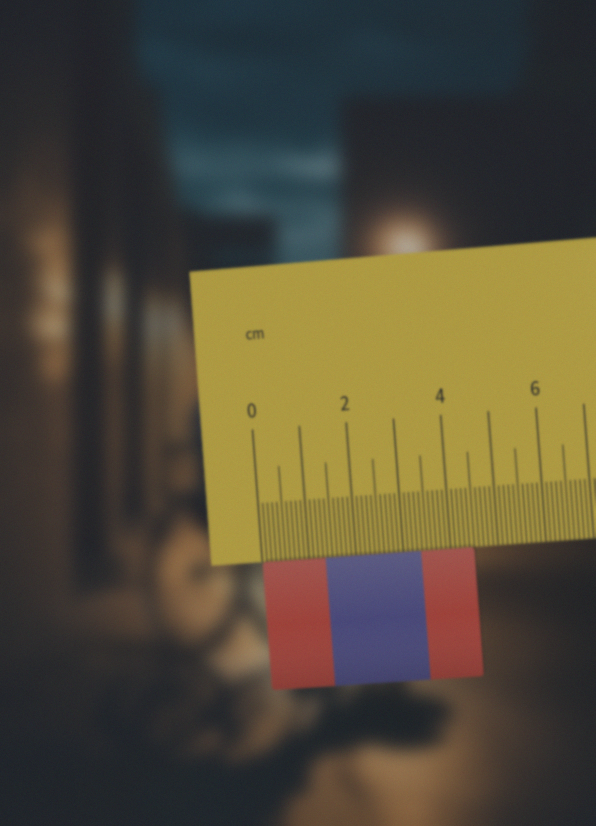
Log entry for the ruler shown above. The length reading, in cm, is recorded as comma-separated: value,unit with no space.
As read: 4.5,cm
